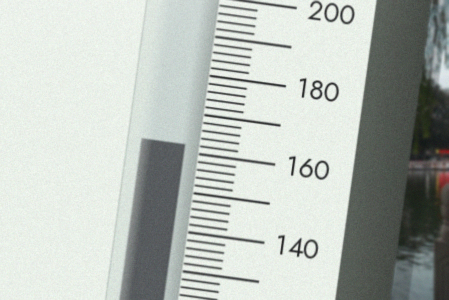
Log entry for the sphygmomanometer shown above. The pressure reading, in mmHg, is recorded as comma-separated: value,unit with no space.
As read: 162,mmHg
